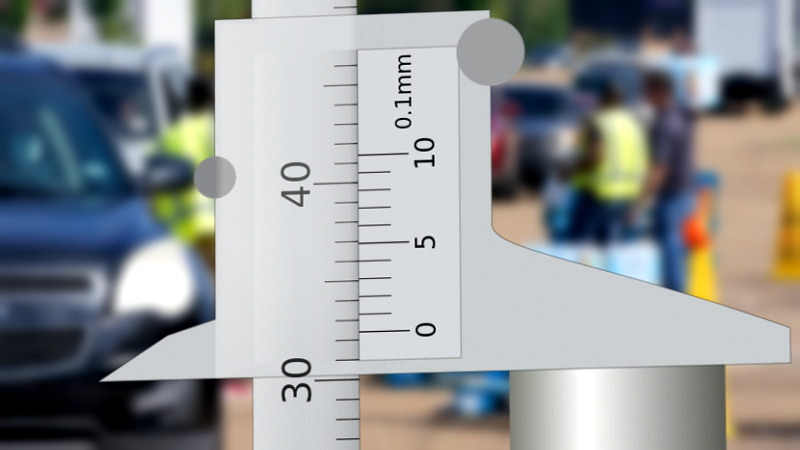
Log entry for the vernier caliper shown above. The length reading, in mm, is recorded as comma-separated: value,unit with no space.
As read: 32.4,mm
